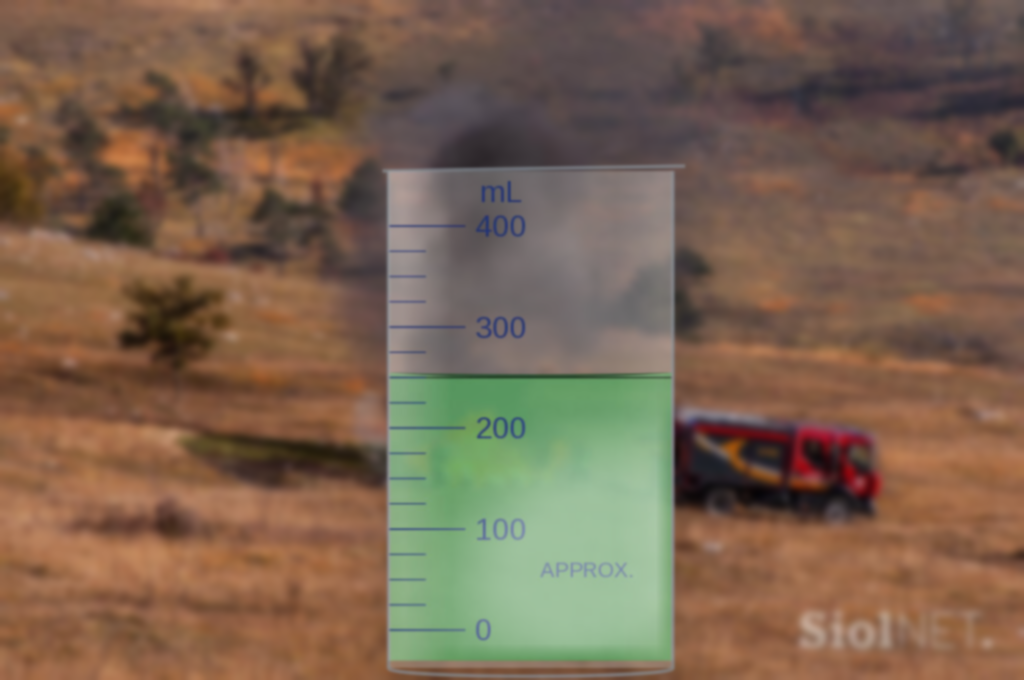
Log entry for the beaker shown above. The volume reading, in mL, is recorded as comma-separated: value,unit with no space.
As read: 250,mL
